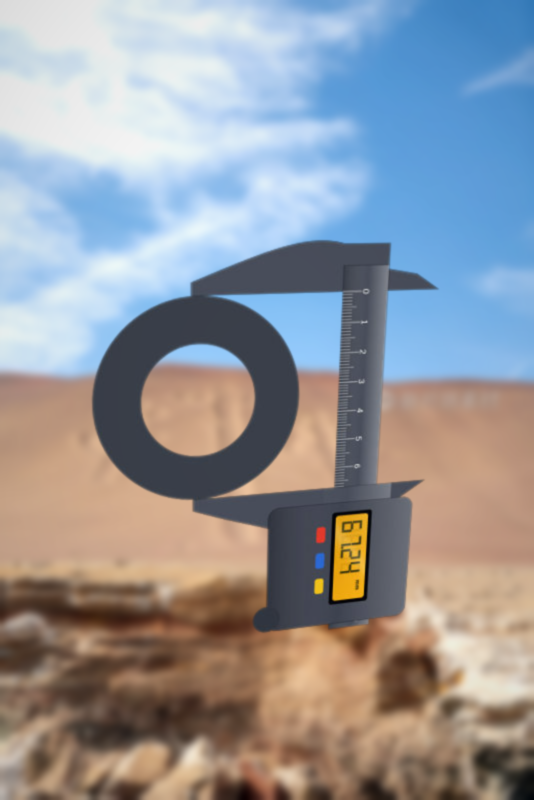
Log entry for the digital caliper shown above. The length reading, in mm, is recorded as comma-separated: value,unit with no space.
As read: 67.24,mm
